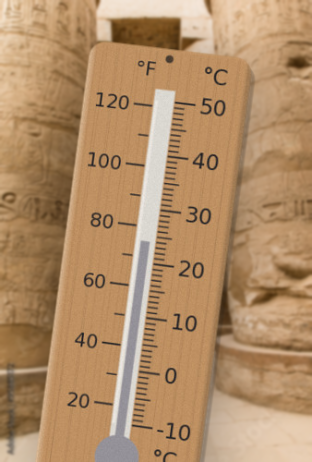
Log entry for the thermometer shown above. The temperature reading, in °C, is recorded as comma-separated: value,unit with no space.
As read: 24,°C
